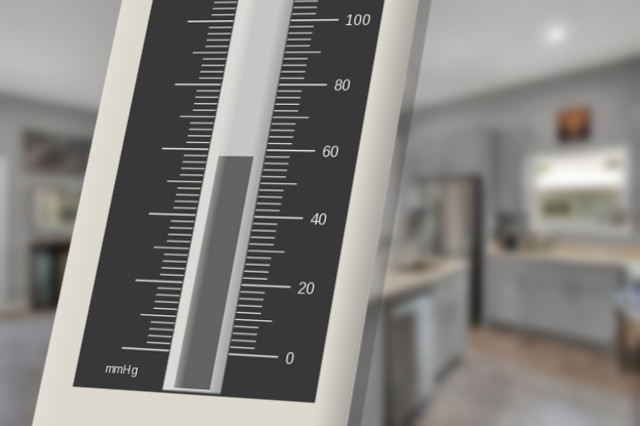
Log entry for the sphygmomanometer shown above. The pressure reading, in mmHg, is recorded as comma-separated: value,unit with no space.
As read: 58,mmHg
